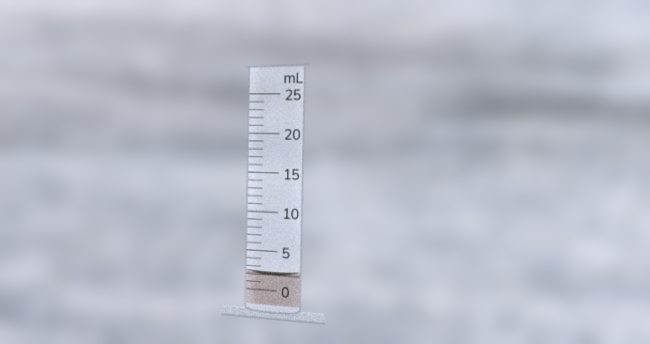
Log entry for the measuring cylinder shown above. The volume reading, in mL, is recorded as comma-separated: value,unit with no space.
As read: 2,mL
